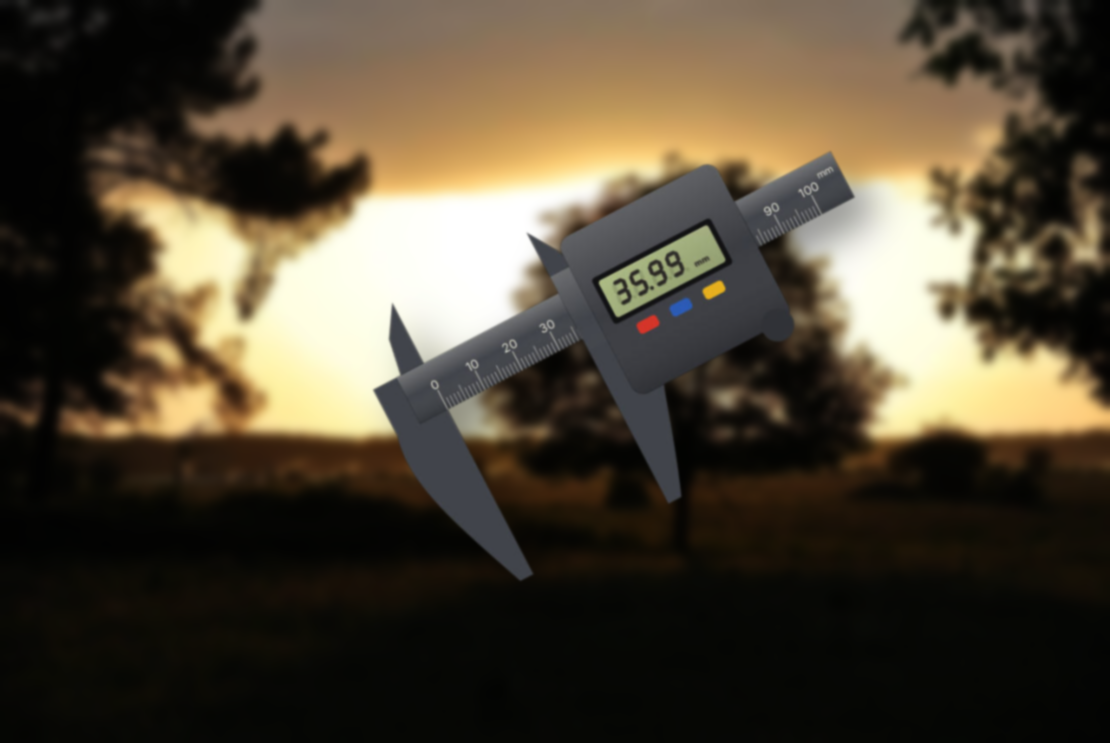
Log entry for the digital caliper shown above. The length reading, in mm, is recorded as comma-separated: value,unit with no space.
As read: 35.99,mm
